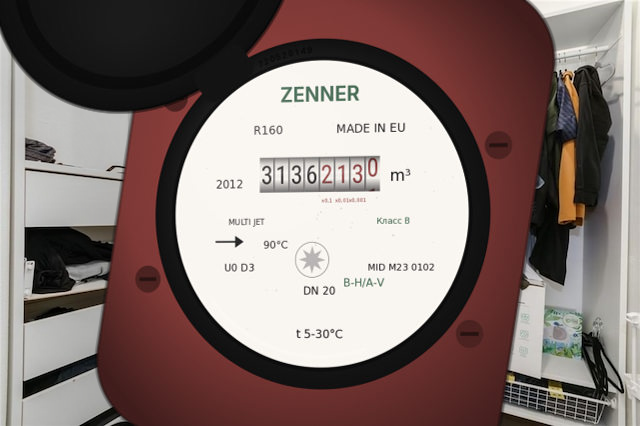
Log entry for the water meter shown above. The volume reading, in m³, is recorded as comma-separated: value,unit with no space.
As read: 3136.2130,m³
